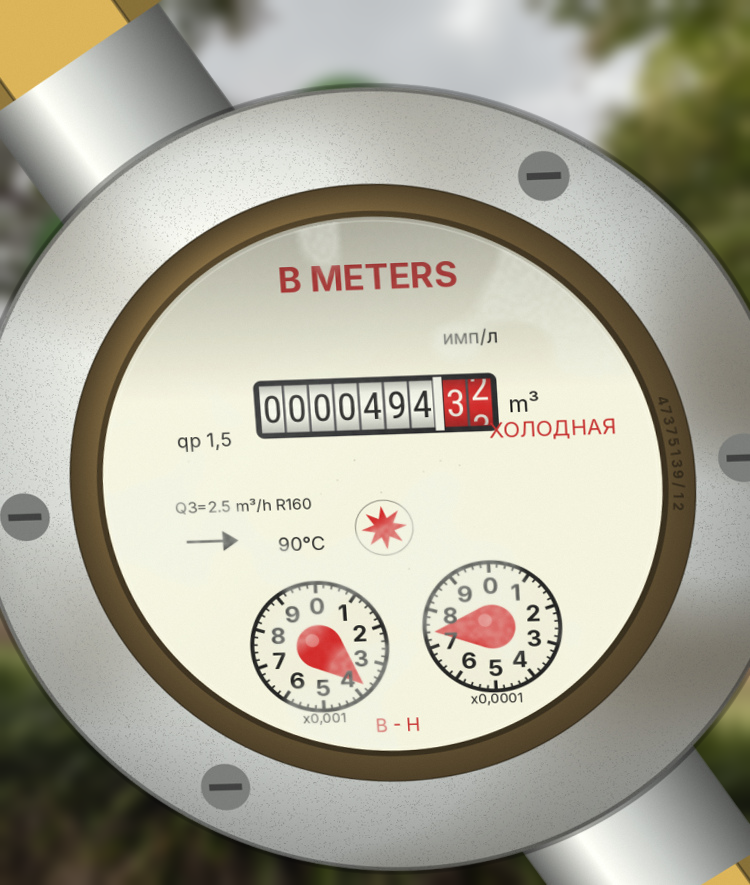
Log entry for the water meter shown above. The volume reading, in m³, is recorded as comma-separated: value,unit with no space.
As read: 494.3237,m³
